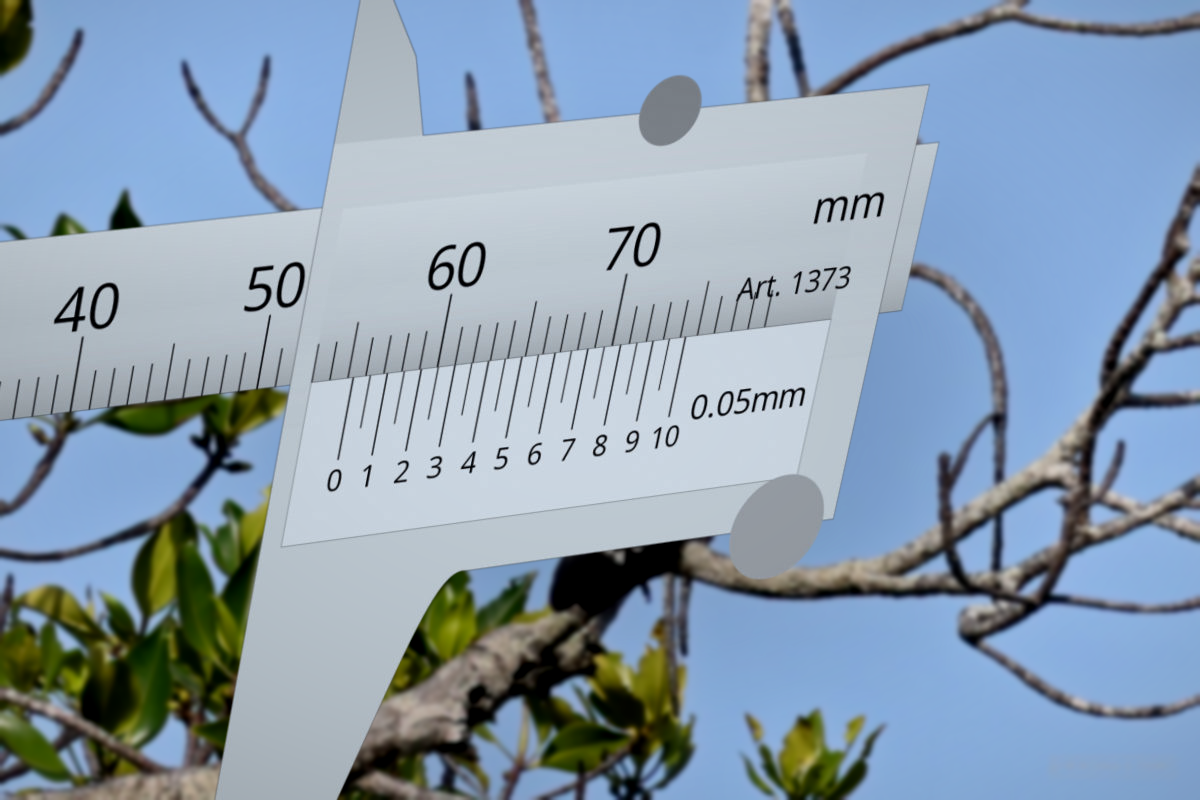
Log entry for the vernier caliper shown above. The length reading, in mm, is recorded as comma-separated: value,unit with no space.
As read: 55.3,mm
